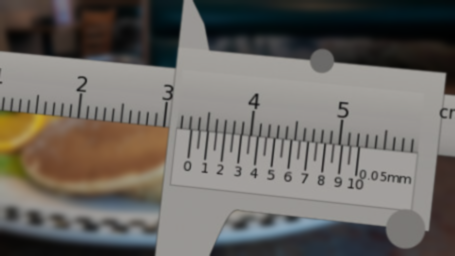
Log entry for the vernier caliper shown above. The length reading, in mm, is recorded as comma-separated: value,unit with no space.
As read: 33.2,mm
